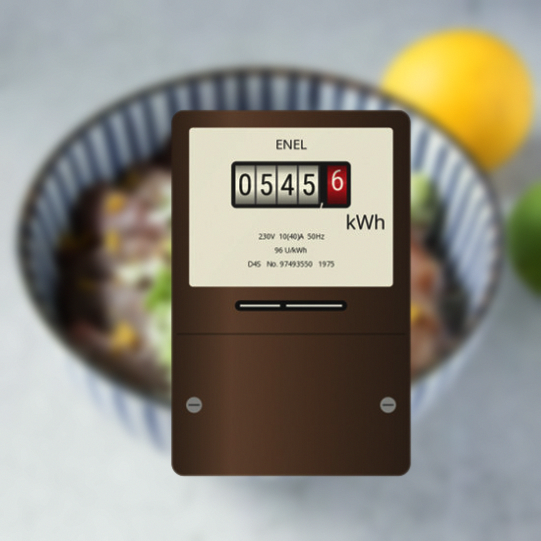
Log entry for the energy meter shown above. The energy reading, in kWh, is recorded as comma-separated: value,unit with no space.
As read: 545.6,kWh
